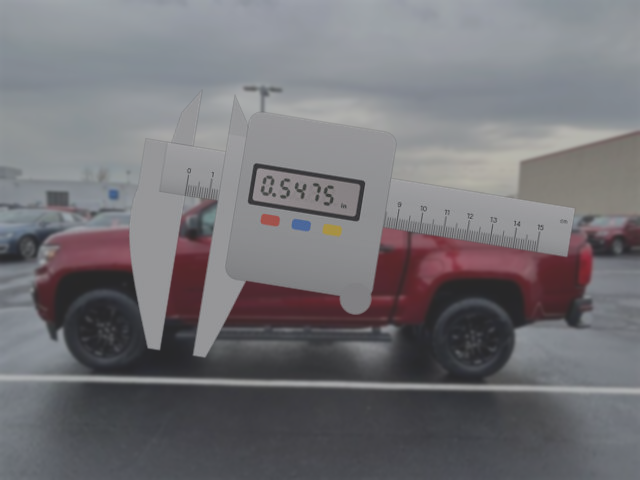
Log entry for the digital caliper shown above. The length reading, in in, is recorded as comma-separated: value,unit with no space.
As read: 0.5475,in
